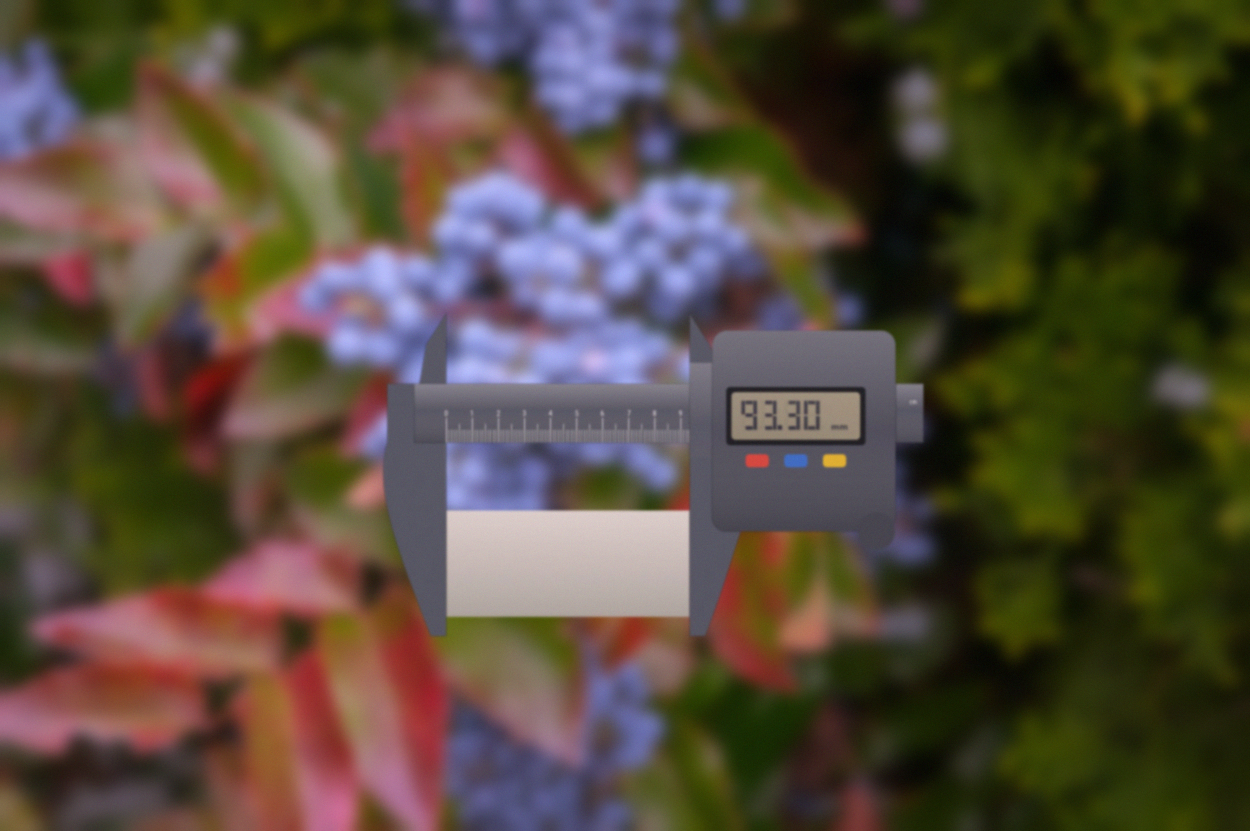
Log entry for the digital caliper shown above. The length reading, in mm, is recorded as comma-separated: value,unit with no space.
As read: 93.30,mm
